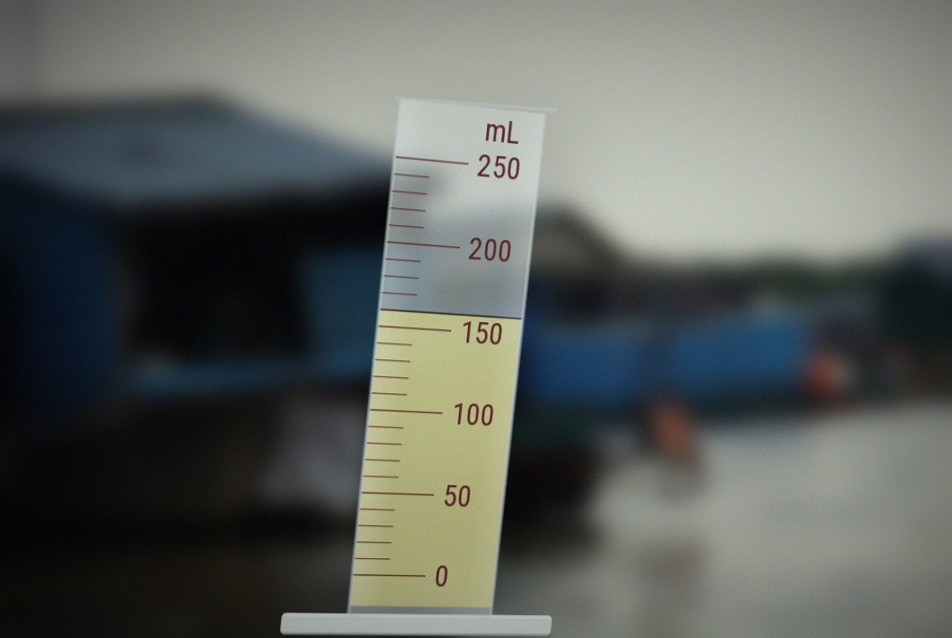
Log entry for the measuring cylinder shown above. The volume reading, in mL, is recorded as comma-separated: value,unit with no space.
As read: 160,mL
